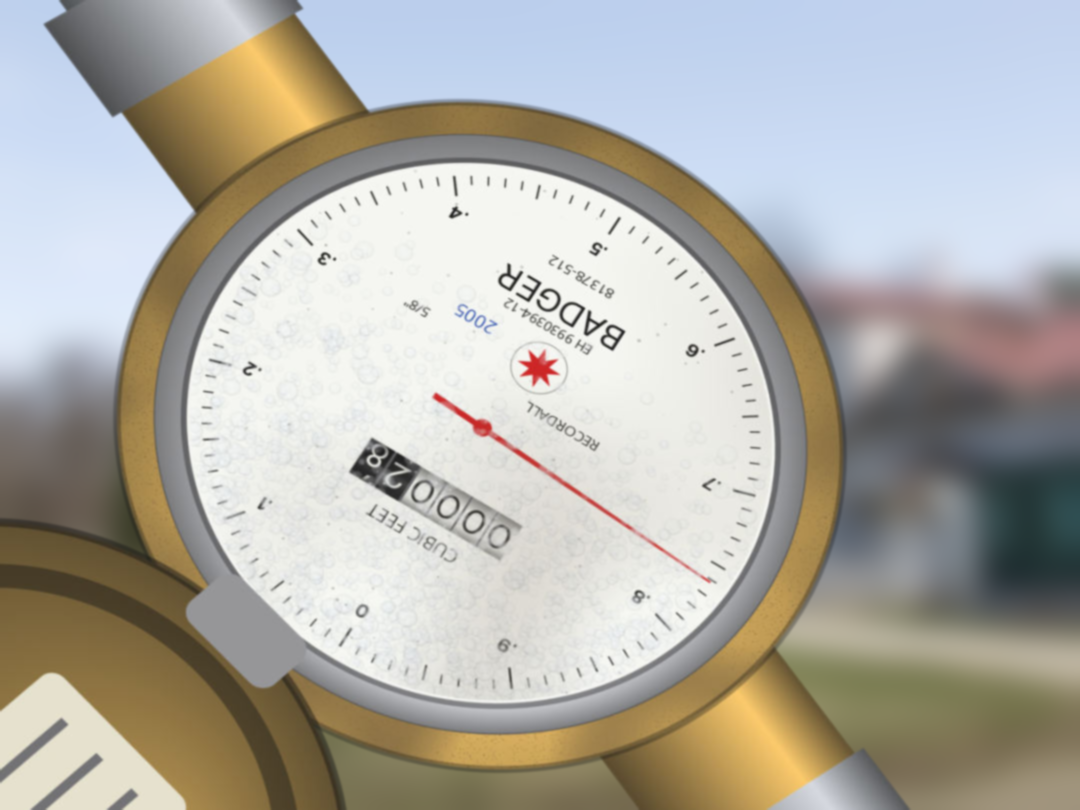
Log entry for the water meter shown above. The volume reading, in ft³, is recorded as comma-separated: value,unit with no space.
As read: 27.76,ft³
